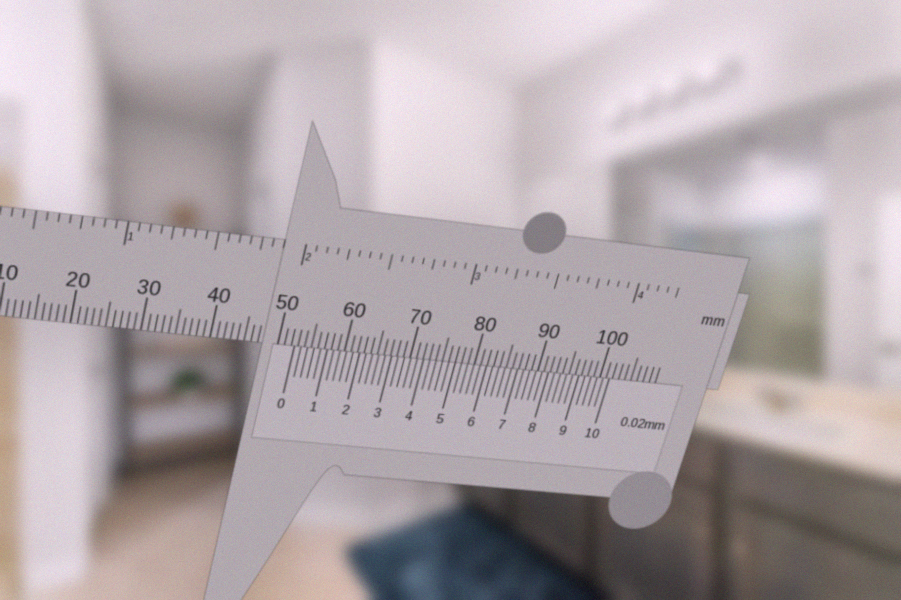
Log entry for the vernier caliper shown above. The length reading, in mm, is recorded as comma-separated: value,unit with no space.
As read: 52.5,mm
